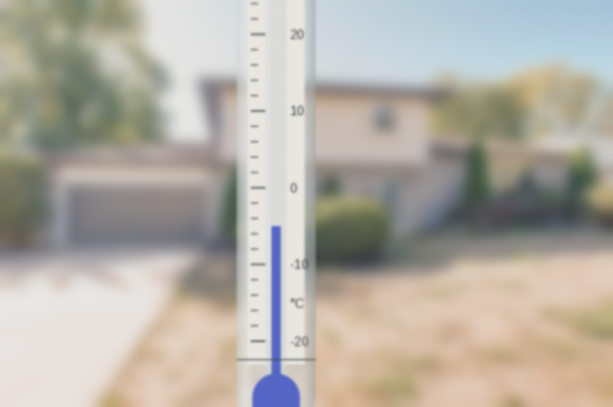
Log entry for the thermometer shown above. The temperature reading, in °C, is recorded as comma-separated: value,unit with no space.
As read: -5,°C
